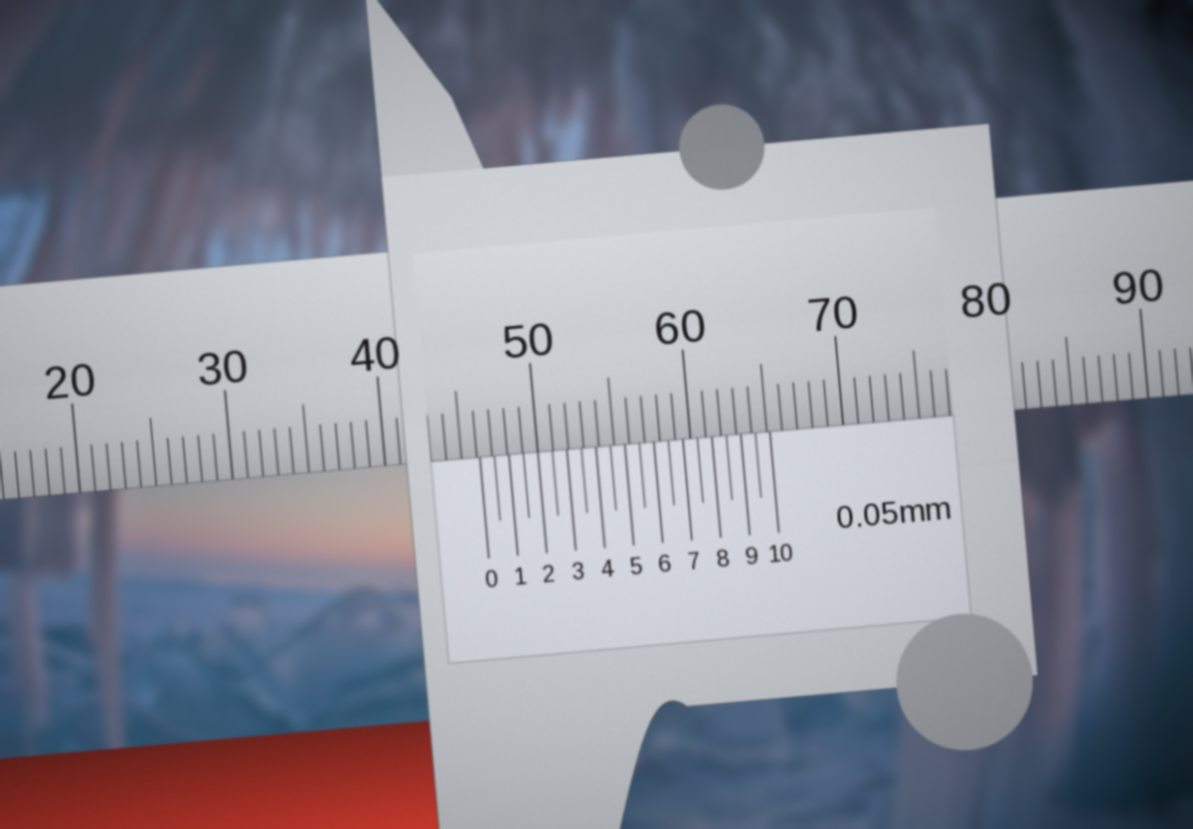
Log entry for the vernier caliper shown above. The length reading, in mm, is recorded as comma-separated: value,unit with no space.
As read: 46.2,mm
